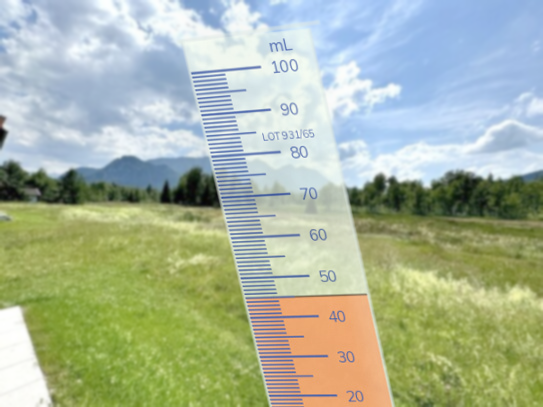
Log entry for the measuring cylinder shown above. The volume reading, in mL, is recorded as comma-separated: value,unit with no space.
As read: 45,mL
